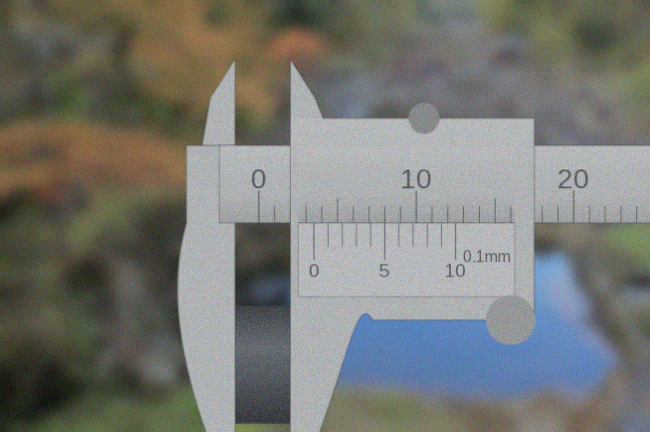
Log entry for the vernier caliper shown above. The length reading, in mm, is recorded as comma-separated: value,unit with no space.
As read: 3.5,mm
